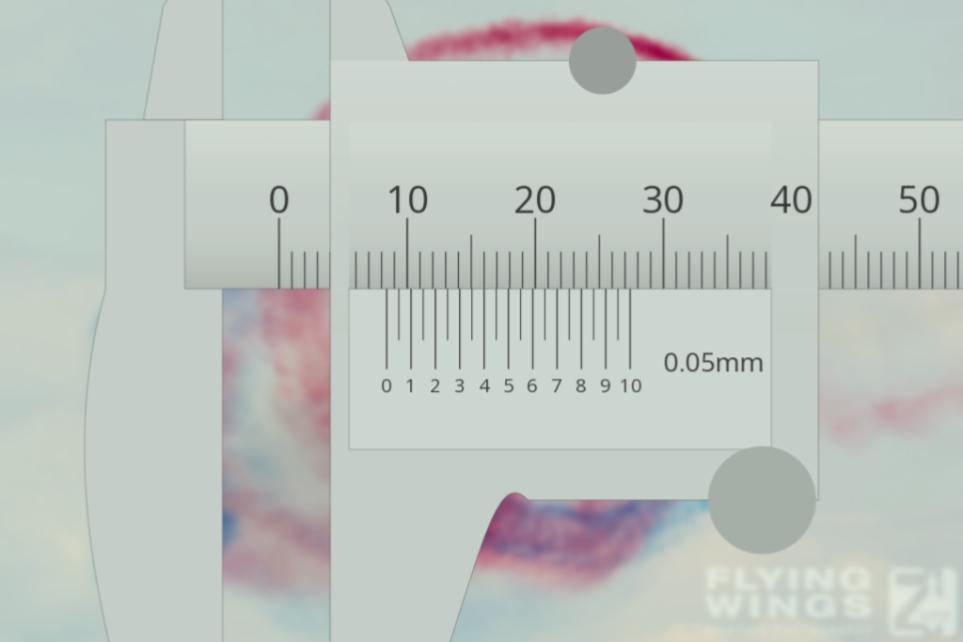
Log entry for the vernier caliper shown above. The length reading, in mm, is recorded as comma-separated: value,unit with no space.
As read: 8.4,mm
